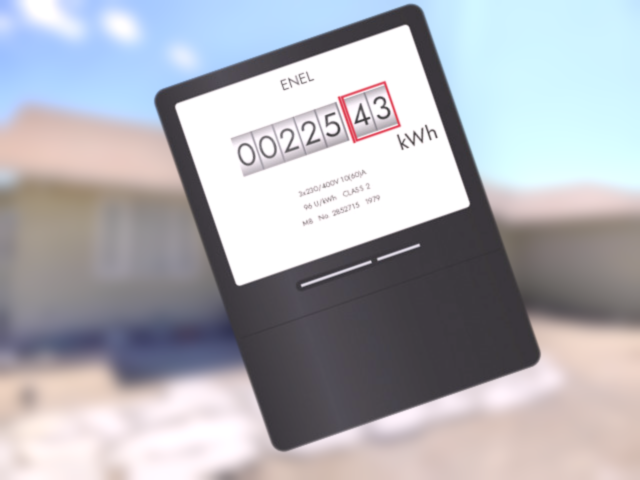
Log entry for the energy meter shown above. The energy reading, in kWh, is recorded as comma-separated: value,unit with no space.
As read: 225.43,kWh
